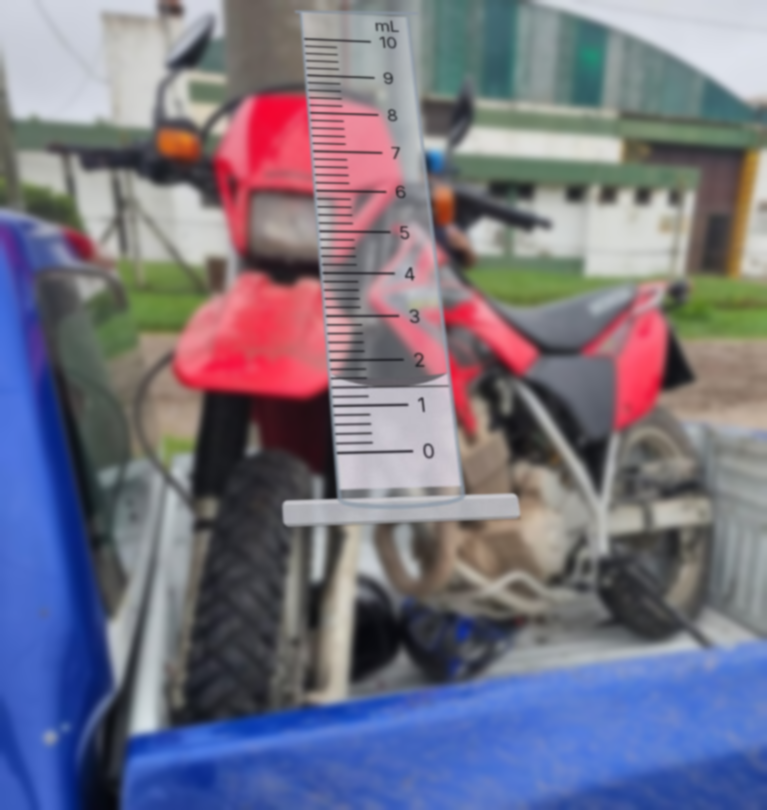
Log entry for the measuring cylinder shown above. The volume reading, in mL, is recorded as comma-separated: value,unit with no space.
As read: 1.4,mL
